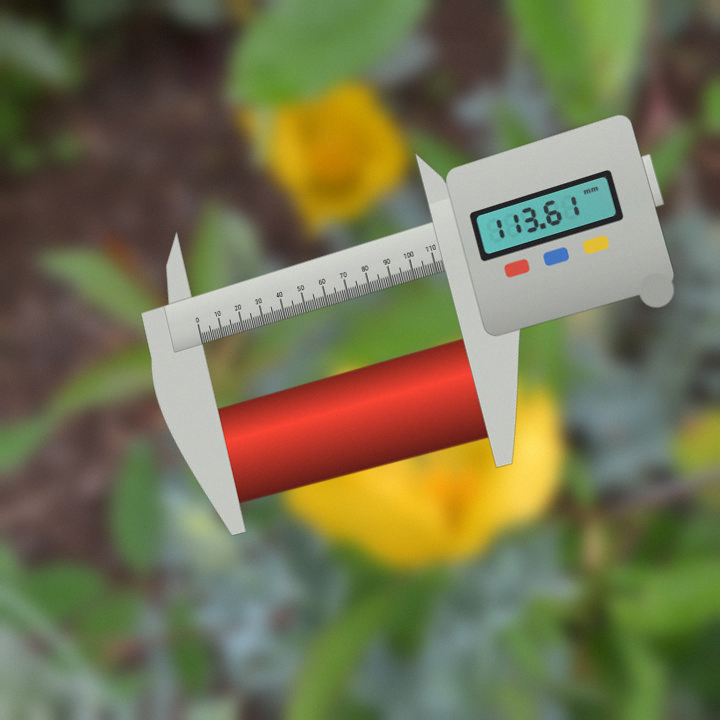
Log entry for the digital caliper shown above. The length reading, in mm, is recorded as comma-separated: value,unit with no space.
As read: 113.61,mm
